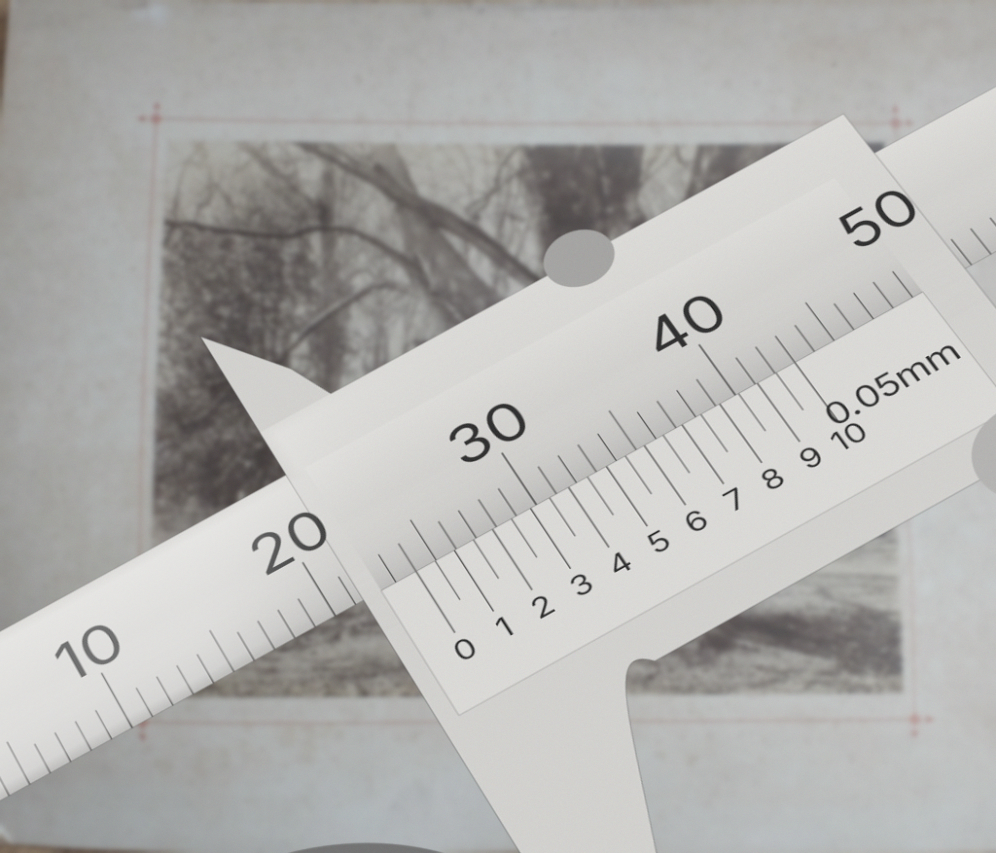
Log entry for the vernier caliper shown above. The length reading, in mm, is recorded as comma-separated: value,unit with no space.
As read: 24.00,mm
